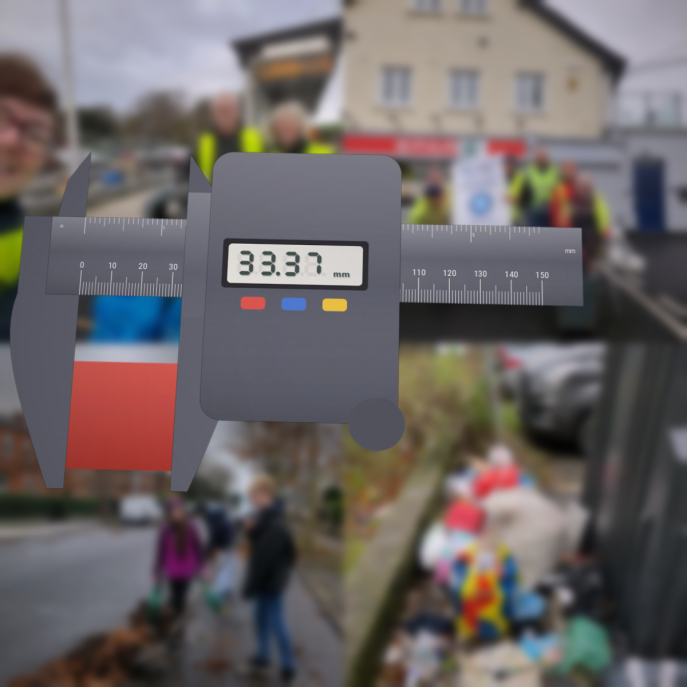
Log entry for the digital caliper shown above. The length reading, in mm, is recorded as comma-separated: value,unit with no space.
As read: 33.37,mm
